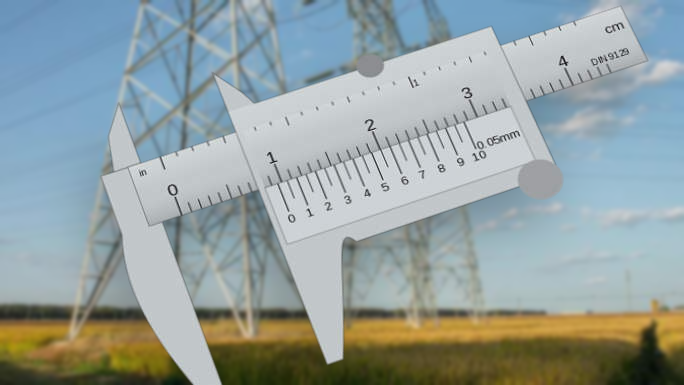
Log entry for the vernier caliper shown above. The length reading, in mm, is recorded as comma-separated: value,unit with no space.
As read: 9.6,mm
